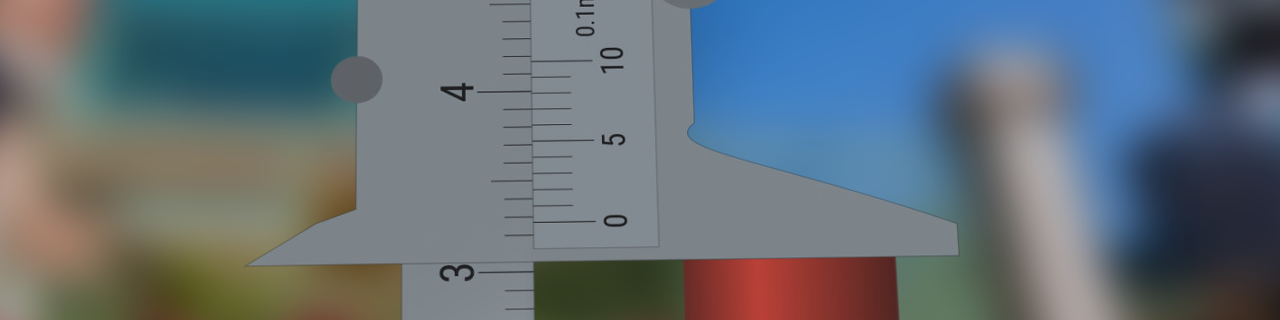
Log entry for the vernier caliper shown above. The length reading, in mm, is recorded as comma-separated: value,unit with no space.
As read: 32.7,mm
